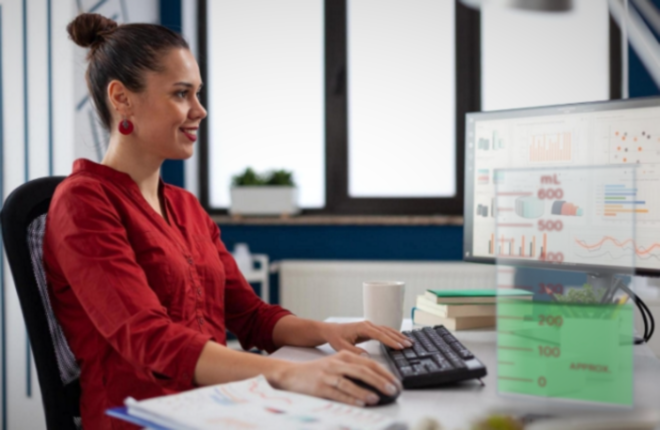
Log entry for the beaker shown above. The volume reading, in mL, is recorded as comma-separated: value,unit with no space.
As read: 250,mL
